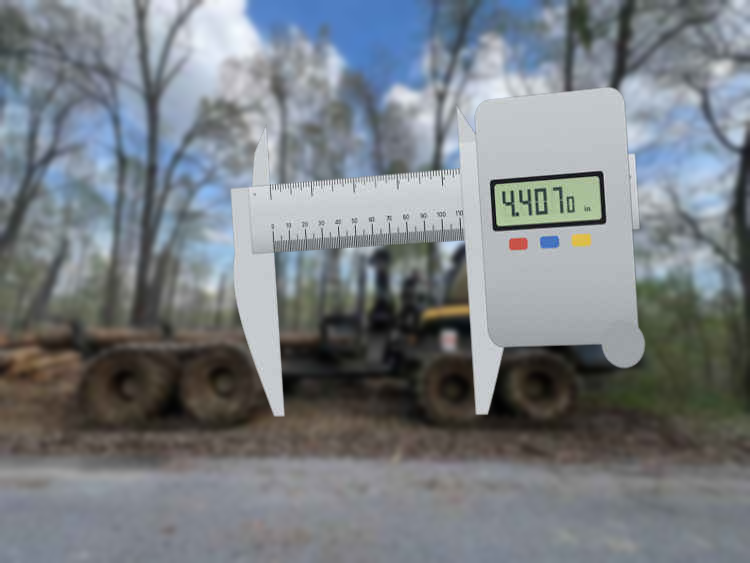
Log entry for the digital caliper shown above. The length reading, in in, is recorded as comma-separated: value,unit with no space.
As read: 4.4070,in
